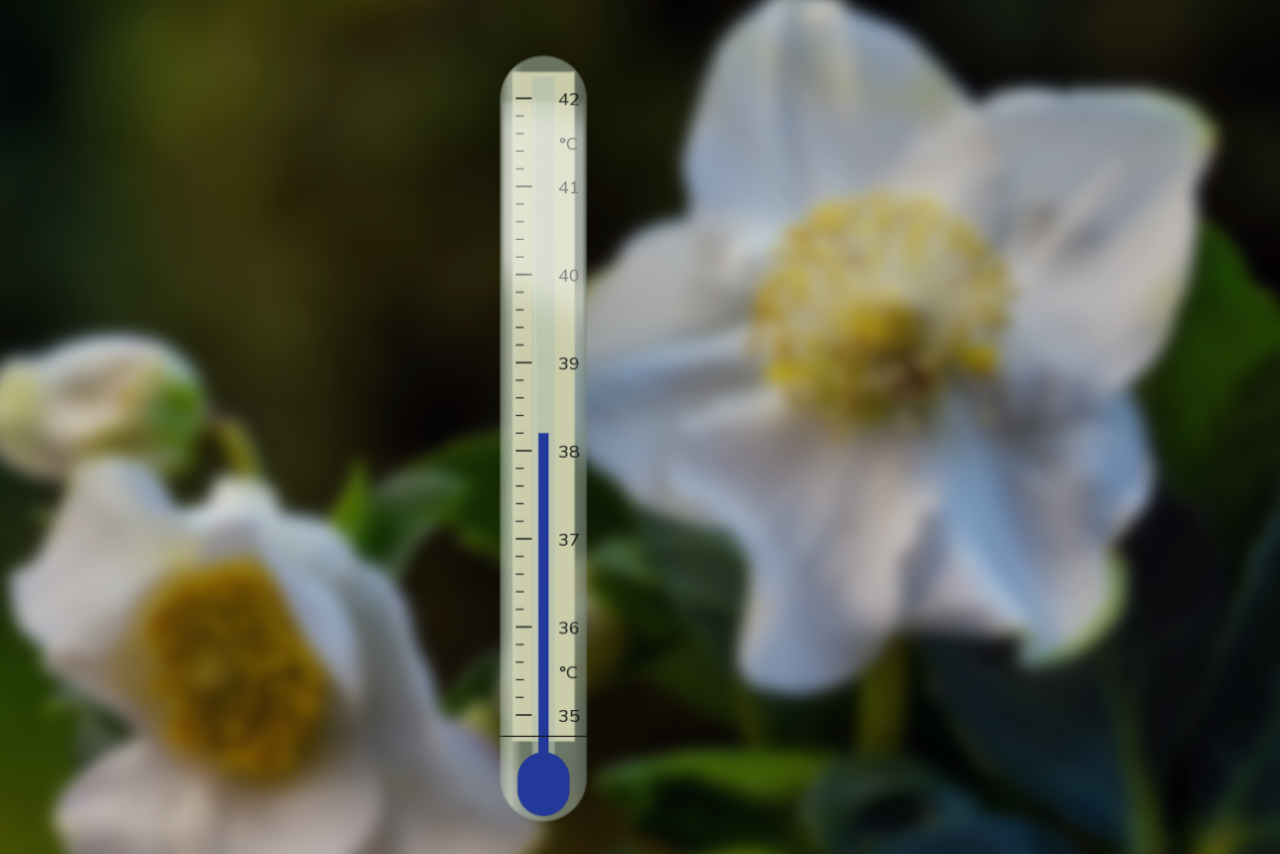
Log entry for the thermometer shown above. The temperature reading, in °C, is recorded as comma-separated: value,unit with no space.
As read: 38.2,°C
